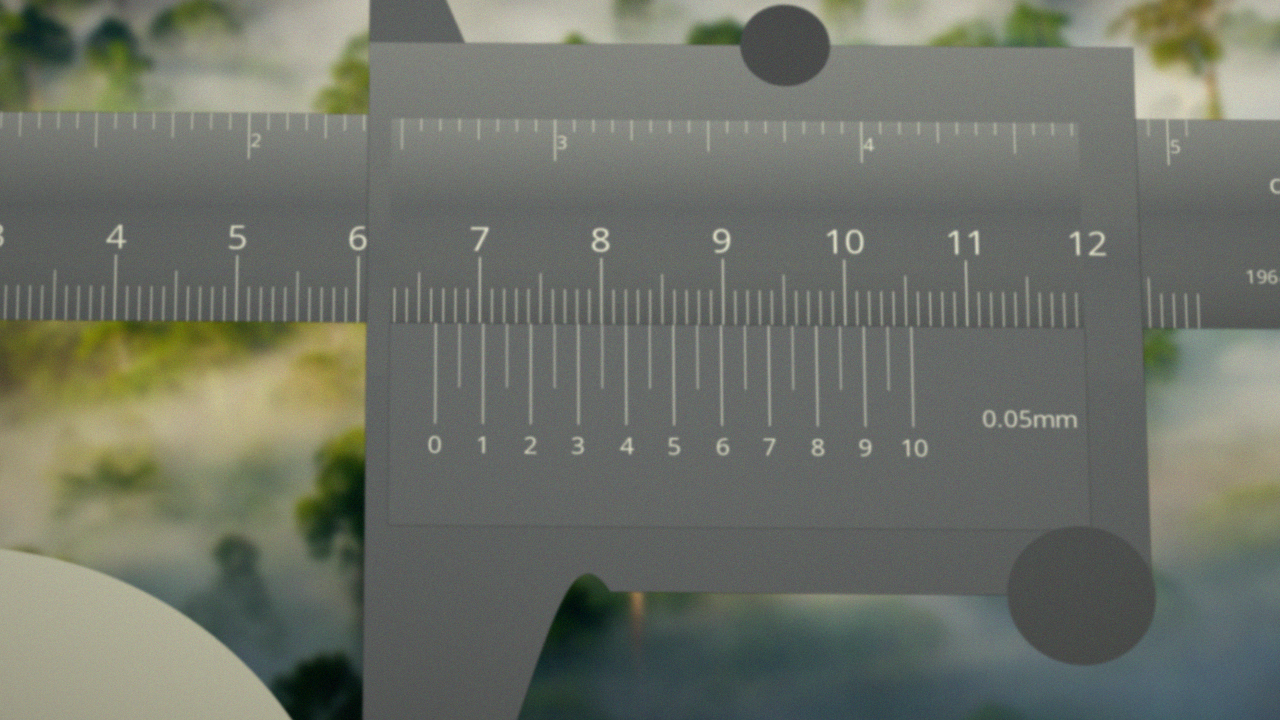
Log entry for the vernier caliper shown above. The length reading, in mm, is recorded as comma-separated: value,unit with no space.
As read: 66.4,mm
